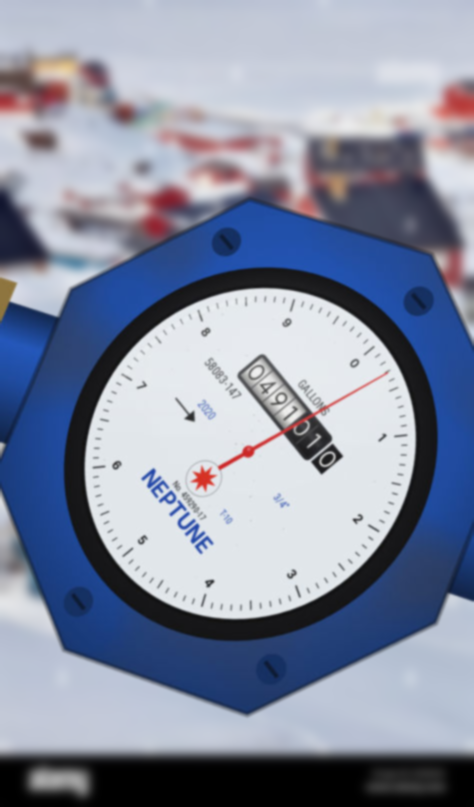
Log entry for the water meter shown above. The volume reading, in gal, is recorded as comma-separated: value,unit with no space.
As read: 491010.3,gal
